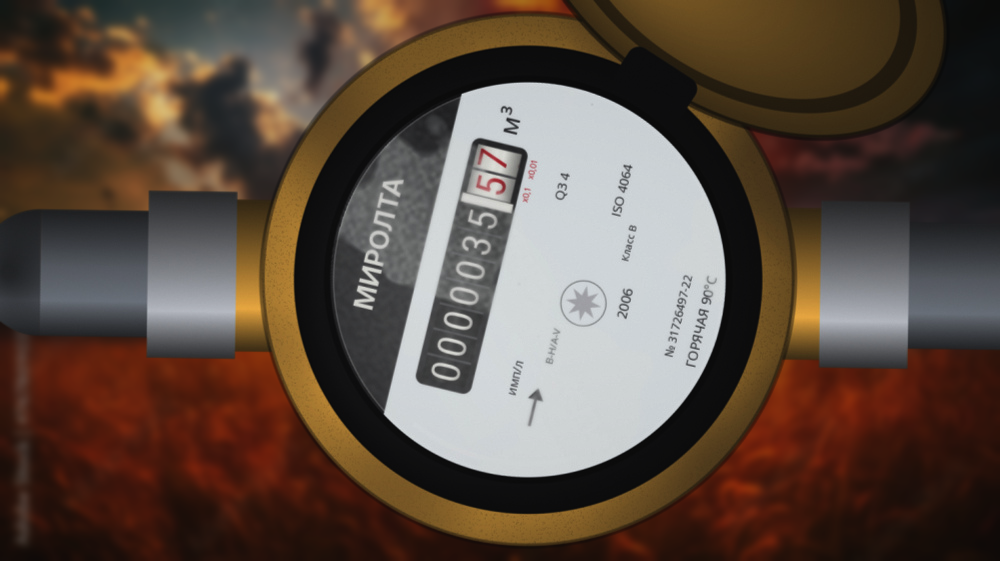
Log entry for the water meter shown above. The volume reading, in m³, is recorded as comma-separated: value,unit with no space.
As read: 35.57,m³
